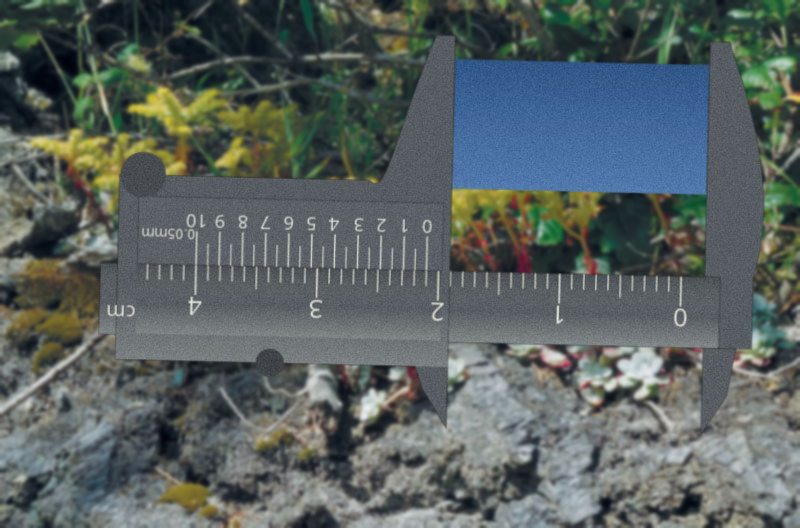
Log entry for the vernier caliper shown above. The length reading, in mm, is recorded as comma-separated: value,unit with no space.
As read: 21.0,mm
